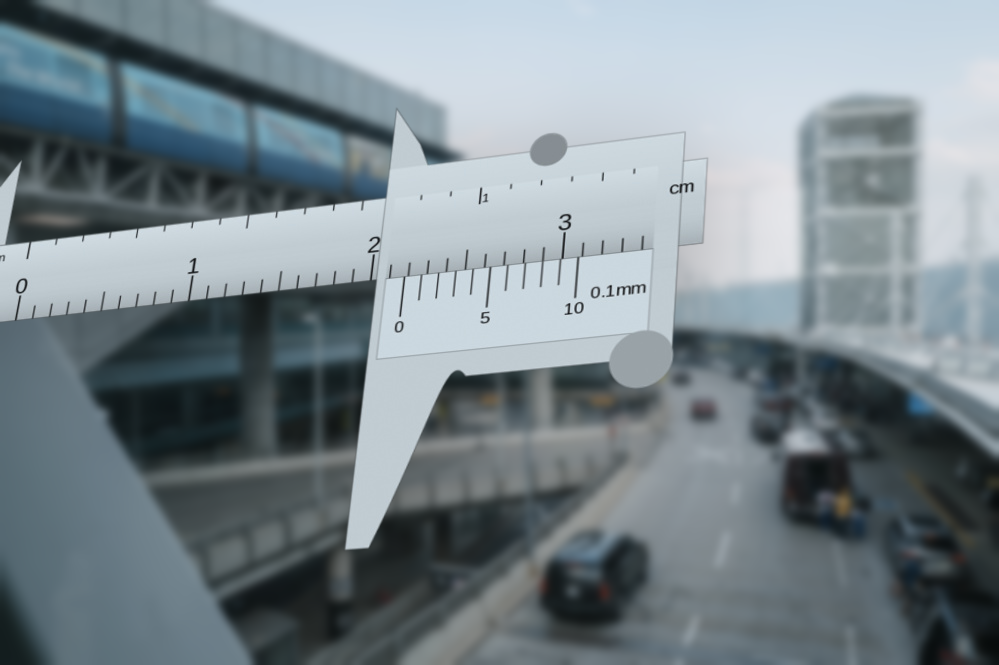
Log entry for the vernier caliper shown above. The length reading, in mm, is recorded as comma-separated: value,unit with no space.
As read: 21.8,mm
